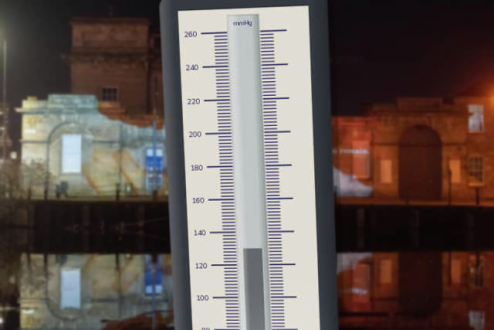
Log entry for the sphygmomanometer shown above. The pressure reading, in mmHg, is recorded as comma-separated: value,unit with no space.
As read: 130,mmHg
